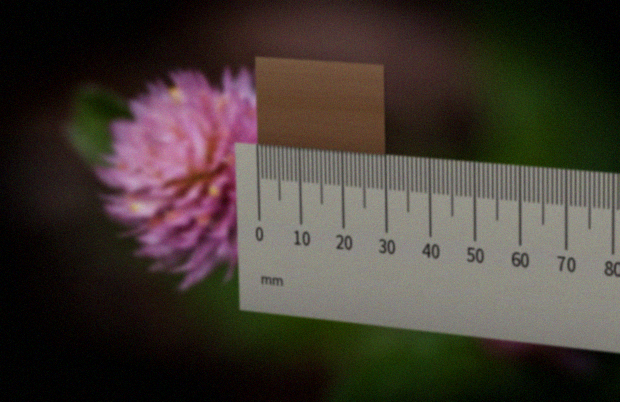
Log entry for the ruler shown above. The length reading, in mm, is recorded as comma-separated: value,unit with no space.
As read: 30,mm
